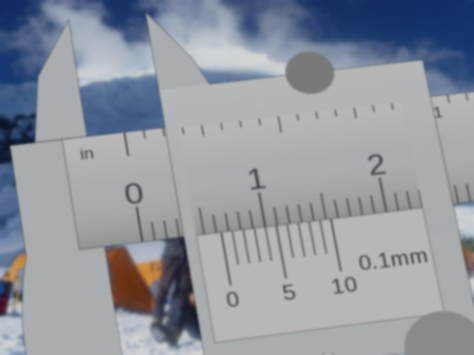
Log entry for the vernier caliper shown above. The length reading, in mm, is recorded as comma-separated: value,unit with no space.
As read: 6.4,mm
